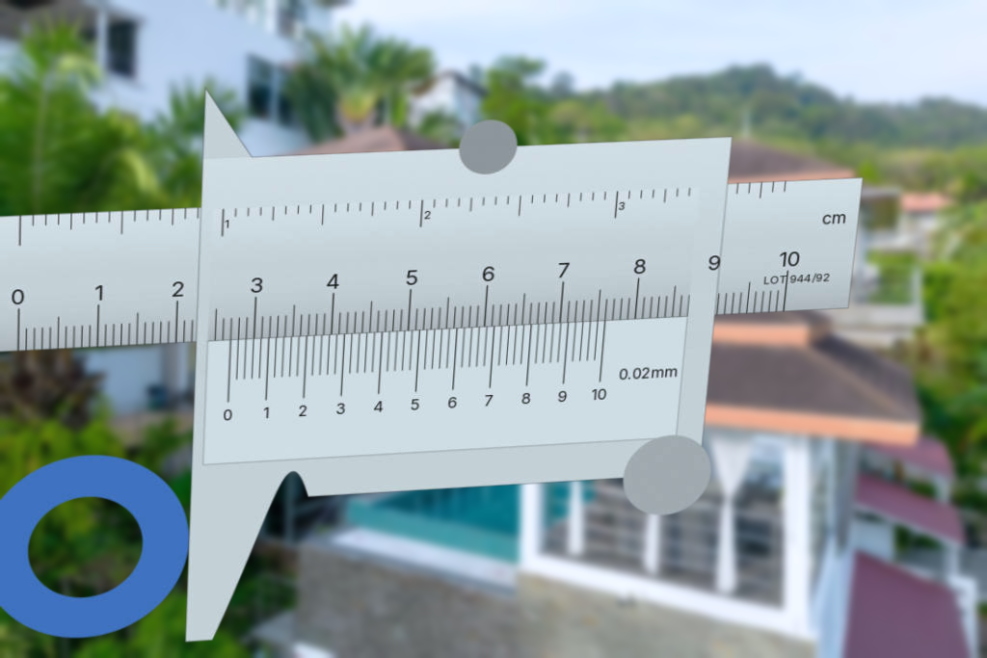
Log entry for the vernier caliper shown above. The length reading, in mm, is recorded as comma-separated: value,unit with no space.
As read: 27.0,mm
